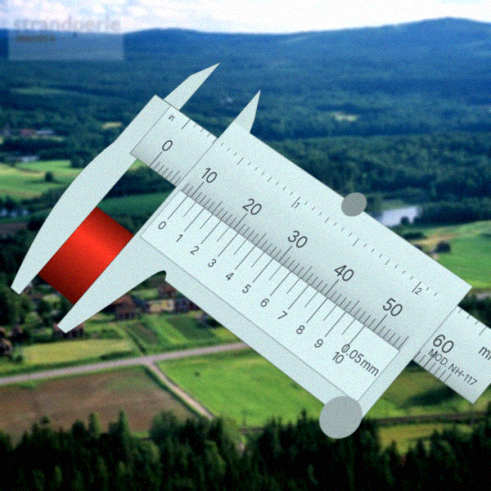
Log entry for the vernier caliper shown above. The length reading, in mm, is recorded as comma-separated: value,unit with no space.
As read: 9.4,mm
